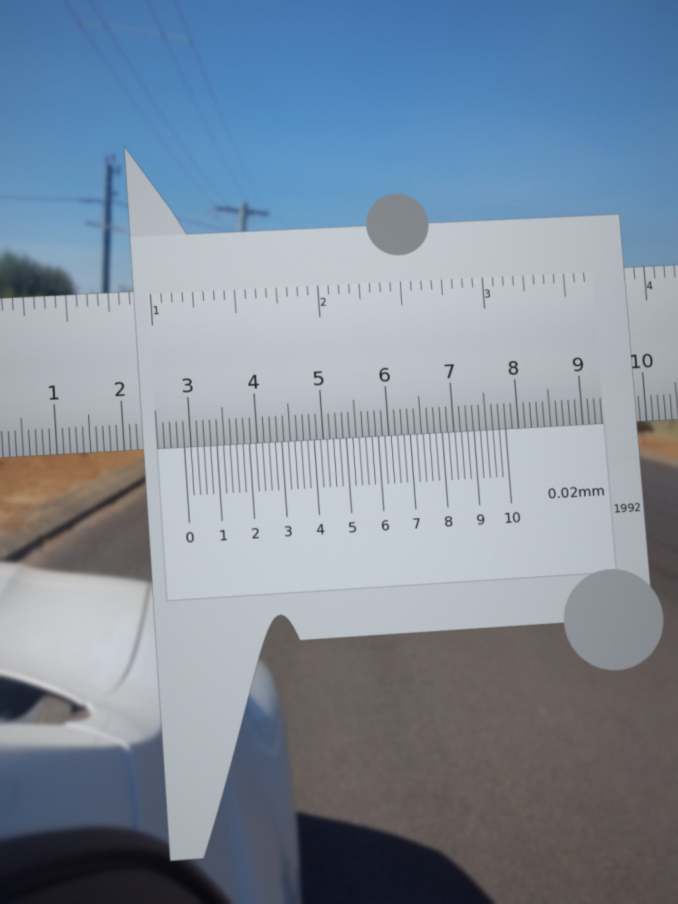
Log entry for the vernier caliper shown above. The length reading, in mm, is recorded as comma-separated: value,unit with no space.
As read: 29.0,mm
